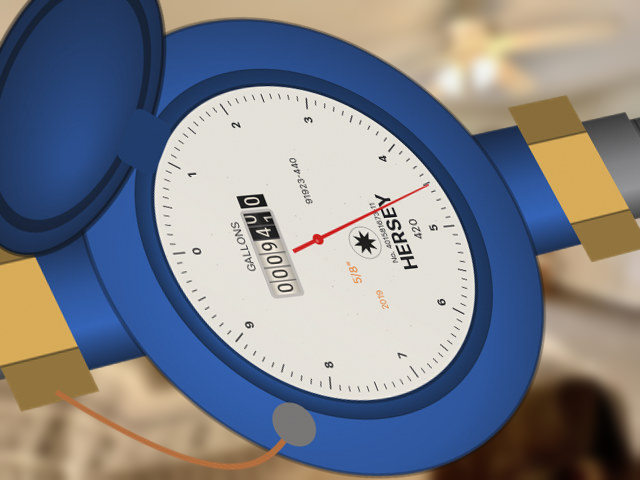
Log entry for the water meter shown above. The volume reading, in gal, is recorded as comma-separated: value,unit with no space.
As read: 9404.5,gal
